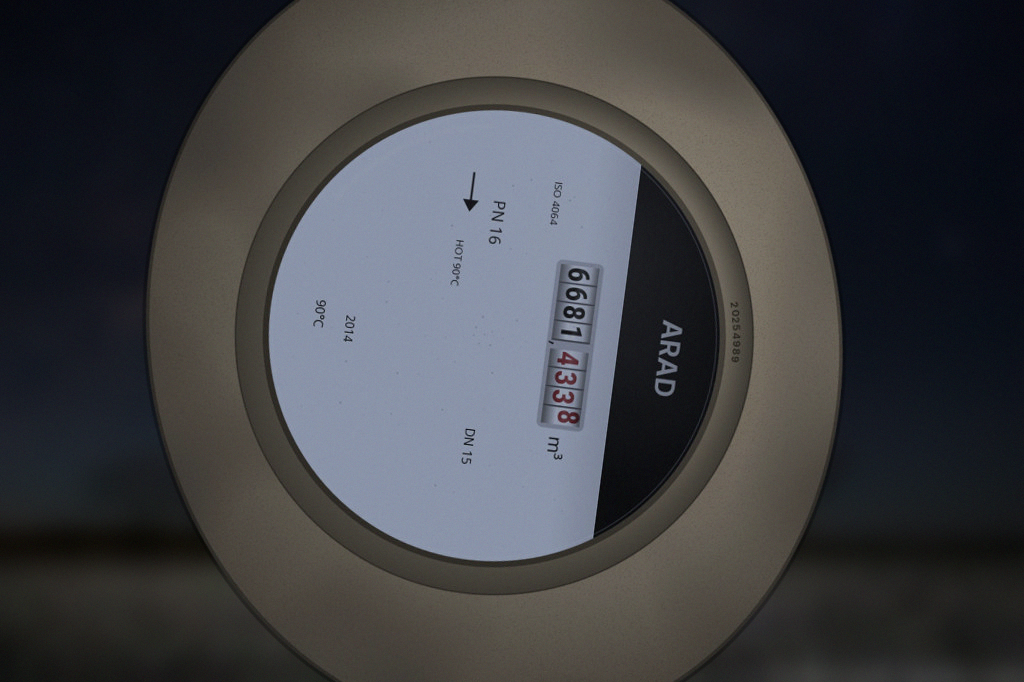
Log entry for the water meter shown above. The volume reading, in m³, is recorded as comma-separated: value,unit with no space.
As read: 6681.4338,m³
